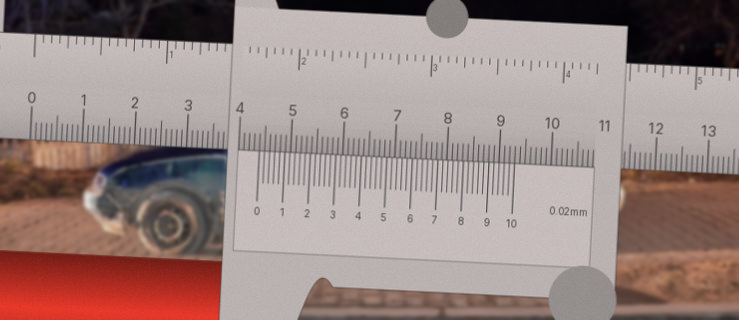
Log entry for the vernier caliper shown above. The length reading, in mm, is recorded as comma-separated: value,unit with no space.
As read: 44.0,mm
